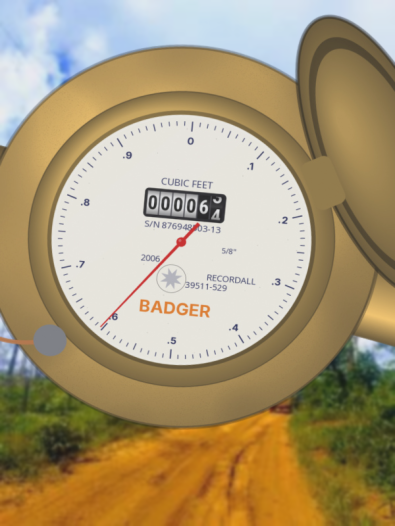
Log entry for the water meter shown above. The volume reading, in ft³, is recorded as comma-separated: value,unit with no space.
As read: 63.60,ft³
